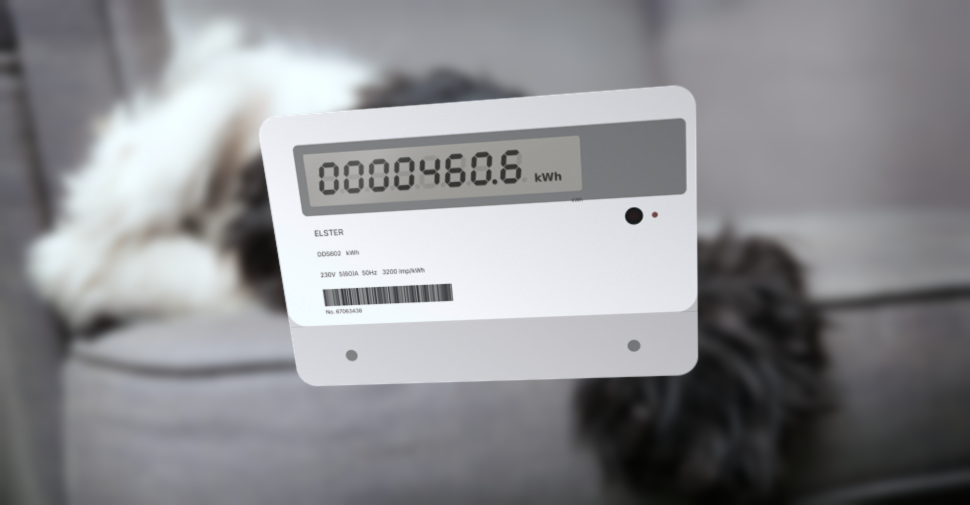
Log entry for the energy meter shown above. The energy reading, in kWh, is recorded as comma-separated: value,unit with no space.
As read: 460.6,kWh
